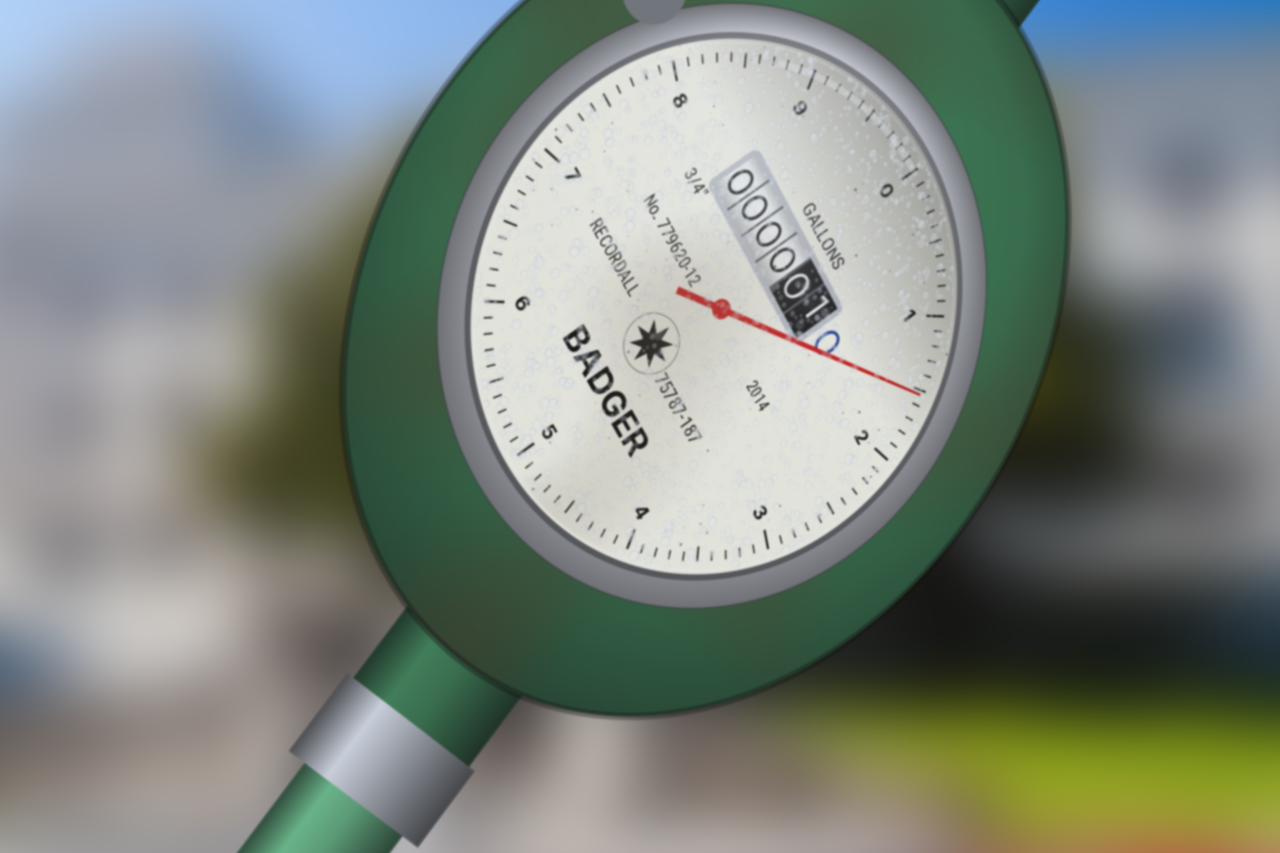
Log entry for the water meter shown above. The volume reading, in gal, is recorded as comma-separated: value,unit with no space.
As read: 11.5,gal
